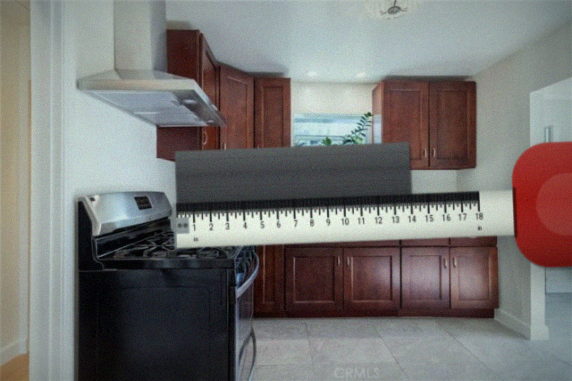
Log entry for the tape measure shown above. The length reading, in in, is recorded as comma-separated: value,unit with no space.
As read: 14,in
